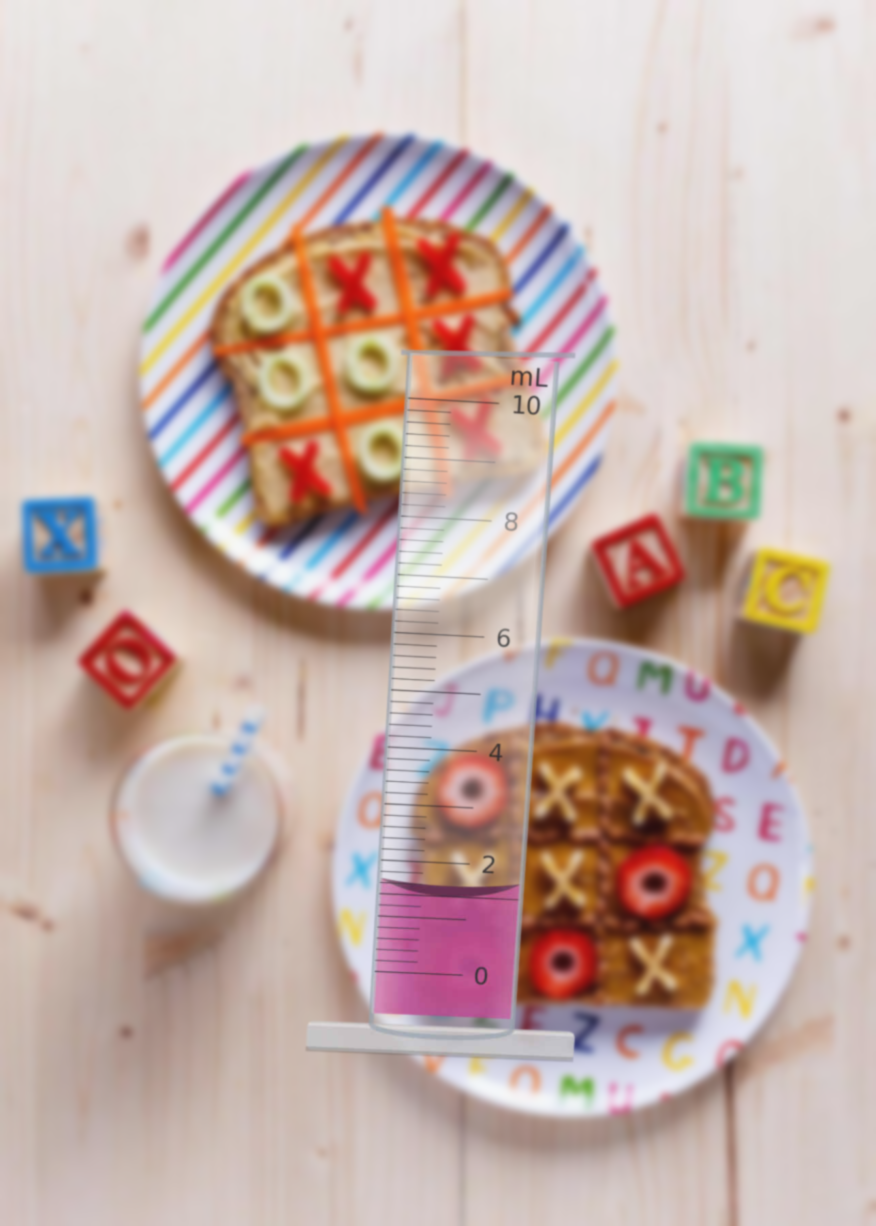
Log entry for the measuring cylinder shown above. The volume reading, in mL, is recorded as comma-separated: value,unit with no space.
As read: 1.4,mL
